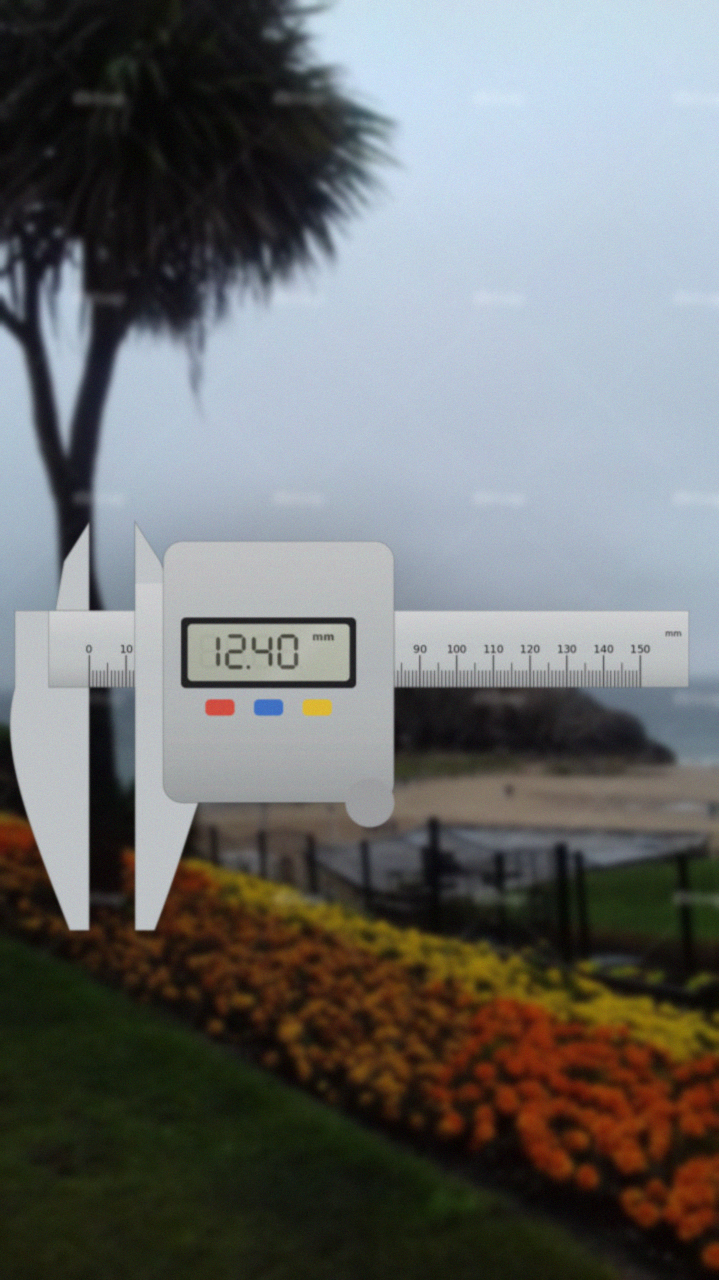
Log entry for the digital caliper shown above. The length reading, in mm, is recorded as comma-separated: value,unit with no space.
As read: 12.40,mm
